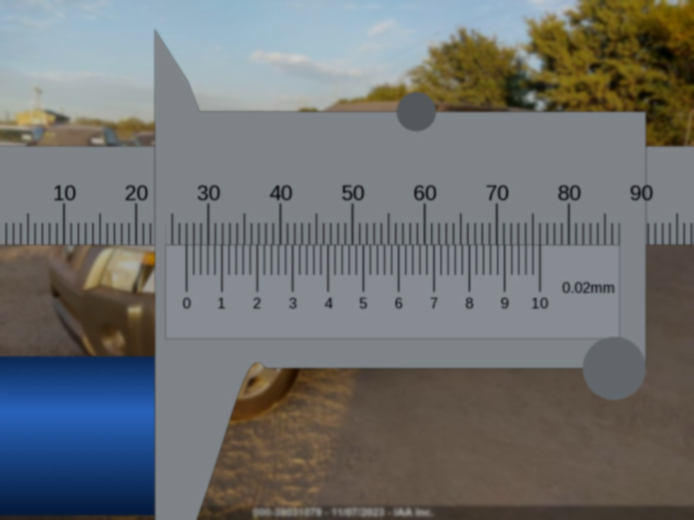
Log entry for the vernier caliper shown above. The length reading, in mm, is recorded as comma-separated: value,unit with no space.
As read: 27.0,mm
